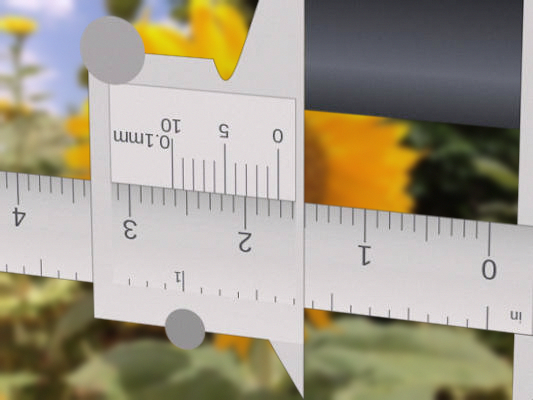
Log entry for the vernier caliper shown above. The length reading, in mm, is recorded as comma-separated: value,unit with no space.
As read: 17.2,mm
